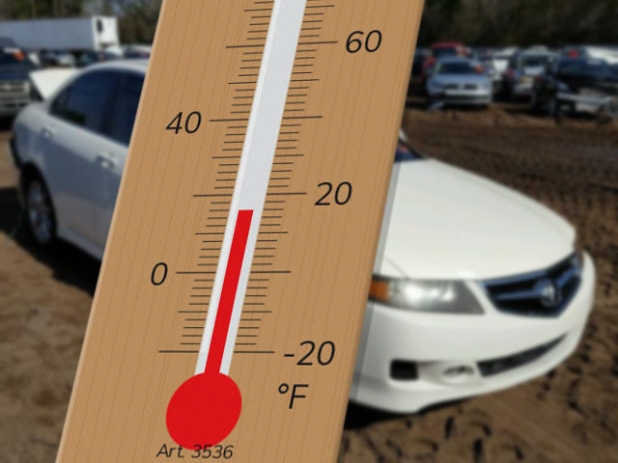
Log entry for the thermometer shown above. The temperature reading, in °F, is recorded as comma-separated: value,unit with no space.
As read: 16,°F
